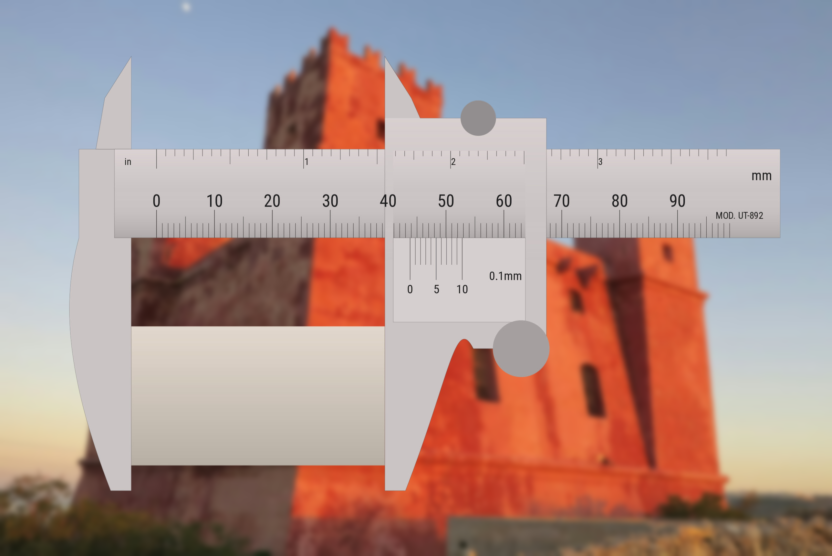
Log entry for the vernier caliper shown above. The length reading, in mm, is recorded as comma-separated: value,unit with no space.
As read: 43.8,mm
